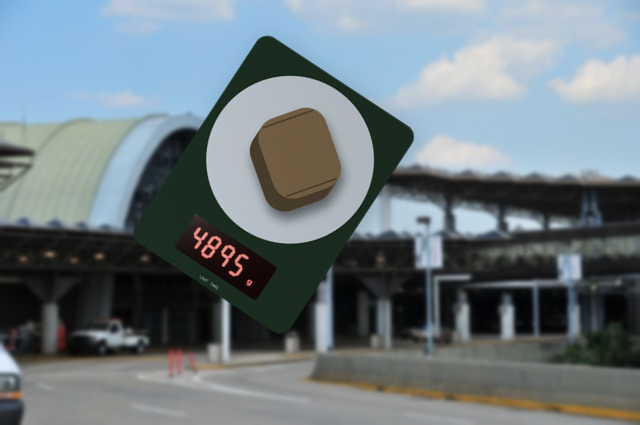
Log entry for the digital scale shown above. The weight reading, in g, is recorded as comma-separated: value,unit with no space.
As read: 4895,g
